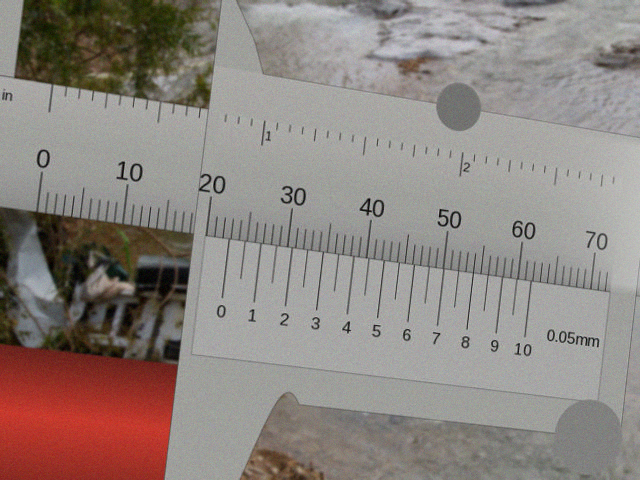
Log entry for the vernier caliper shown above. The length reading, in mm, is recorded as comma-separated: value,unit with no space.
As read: 22.8,mm
